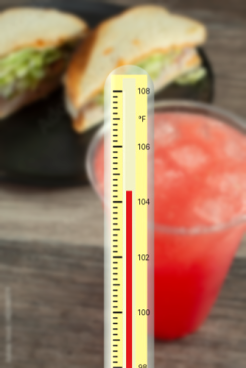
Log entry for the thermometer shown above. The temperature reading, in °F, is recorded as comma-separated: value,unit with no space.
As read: 104.4,°F
